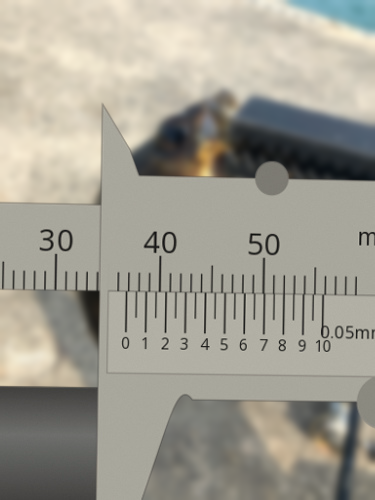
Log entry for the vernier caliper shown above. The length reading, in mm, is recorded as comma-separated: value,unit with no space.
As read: 36.8,mm
